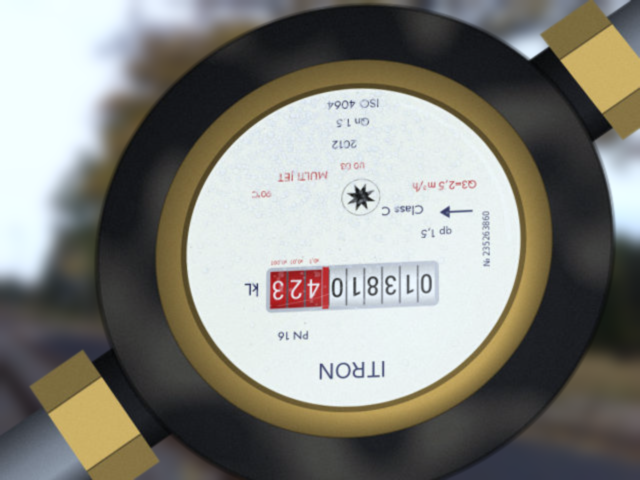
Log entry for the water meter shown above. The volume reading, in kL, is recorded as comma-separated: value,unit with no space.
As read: 13810.423,kL
